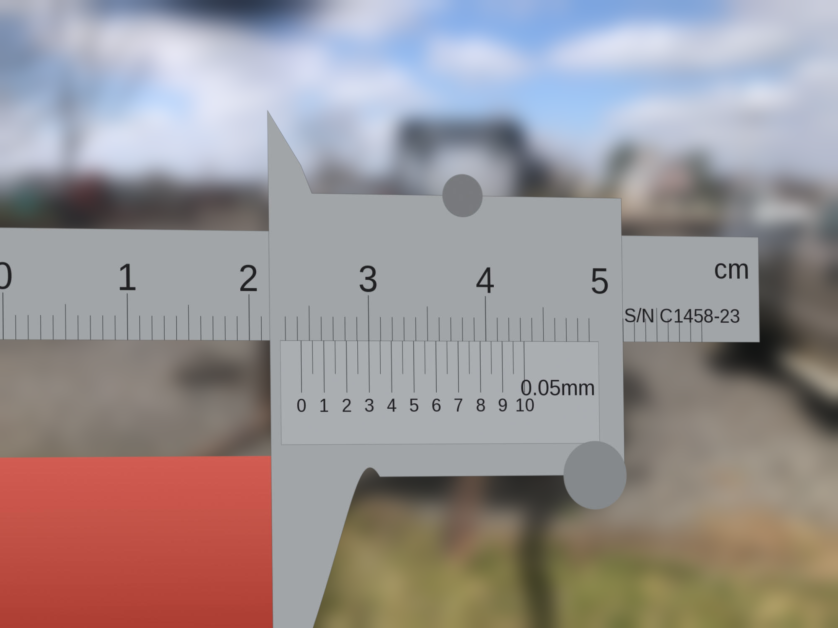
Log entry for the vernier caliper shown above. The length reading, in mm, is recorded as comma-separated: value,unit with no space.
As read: 24.3,mm
